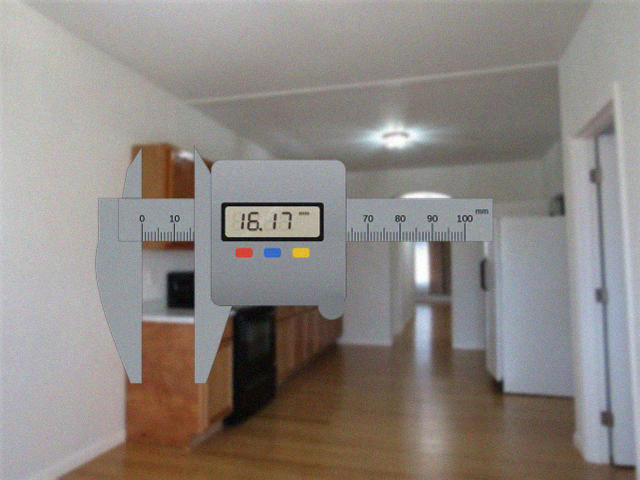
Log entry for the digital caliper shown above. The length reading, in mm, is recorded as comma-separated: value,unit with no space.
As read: 16.17,mm
